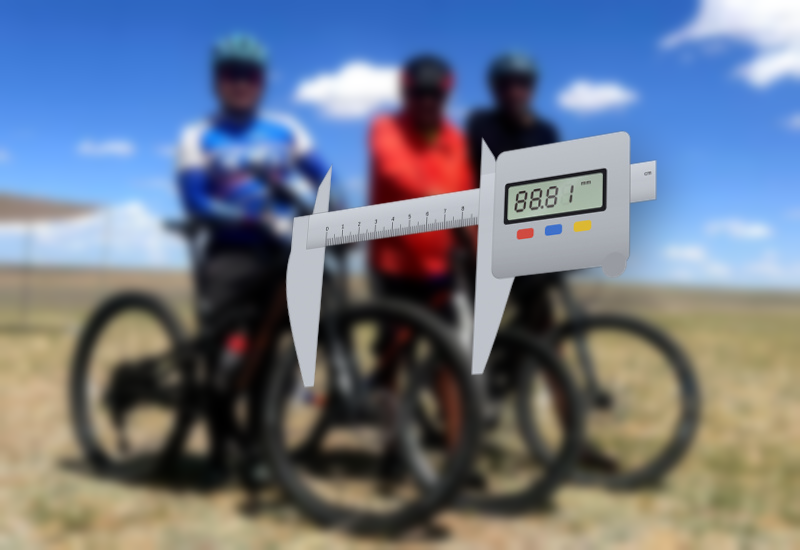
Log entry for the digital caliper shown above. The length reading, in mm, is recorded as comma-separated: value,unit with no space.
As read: 88.81,mm
